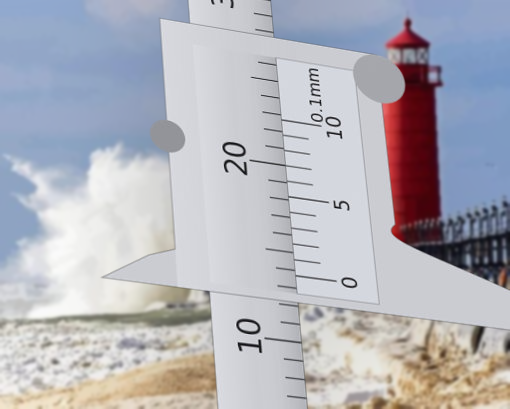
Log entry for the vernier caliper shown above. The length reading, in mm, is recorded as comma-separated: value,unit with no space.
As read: 13.7,mm
